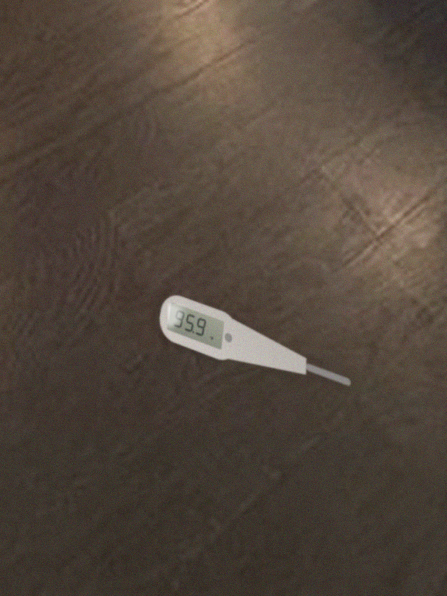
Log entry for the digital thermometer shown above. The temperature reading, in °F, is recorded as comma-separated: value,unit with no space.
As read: 95.9,°F
